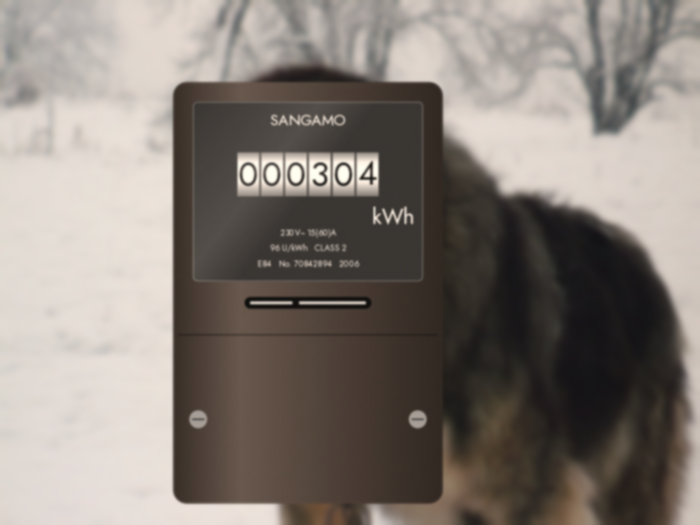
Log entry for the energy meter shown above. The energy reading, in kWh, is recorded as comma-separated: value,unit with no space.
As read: 304,kWh
